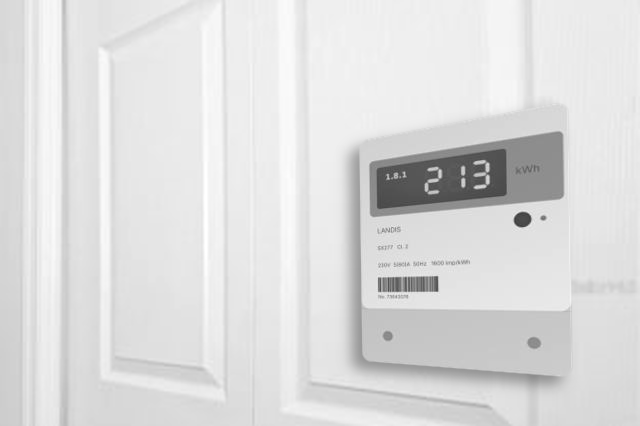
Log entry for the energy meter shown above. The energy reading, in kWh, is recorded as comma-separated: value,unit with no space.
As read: 213,kWh
